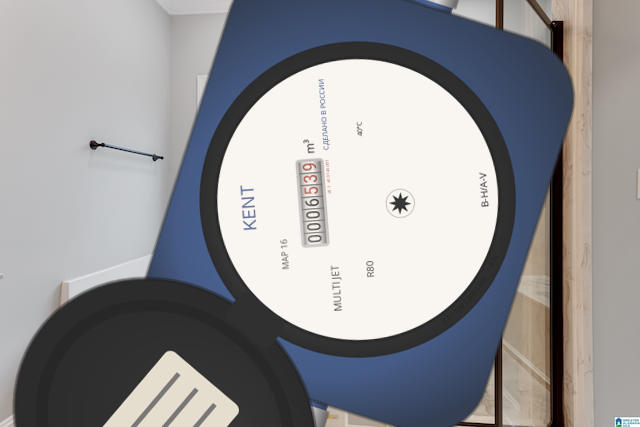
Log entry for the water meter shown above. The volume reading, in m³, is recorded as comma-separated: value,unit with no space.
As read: 6.539,m³
